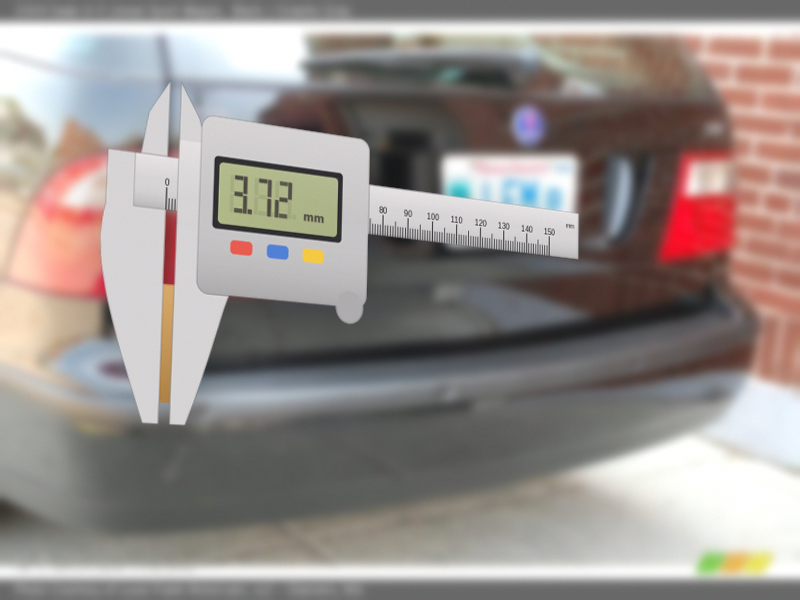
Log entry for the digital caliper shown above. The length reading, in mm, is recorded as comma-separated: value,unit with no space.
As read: 3.72,mm
